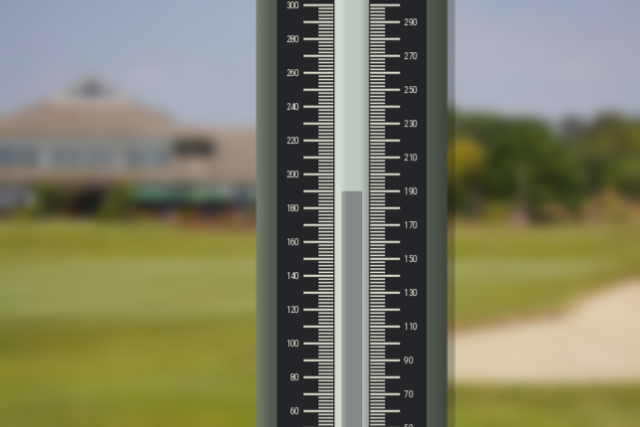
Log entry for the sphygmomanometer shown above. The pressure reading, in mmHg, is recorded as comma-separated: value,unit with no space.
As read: 190,mmHg
